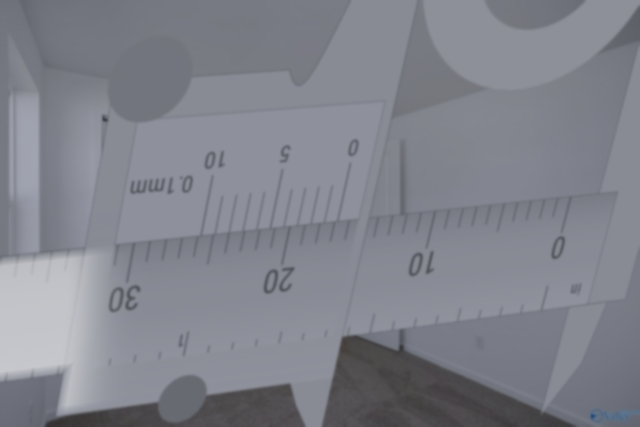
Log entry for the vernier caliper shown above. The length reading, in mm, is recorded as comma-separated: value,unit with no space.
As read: 16.8,mm
